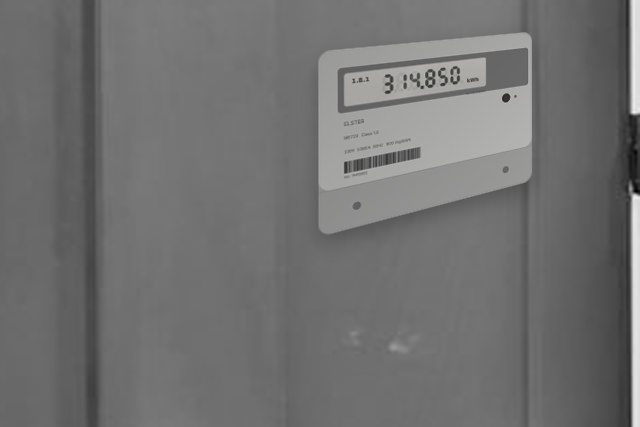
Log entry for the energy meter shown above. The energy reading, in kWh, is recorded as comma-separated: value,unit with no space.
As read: 314.850,kWh
